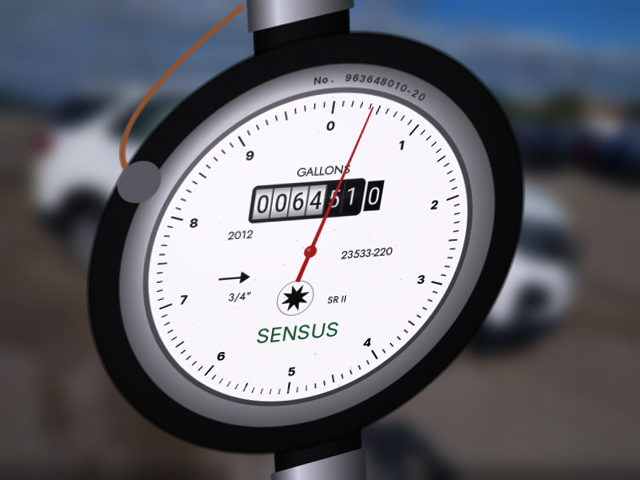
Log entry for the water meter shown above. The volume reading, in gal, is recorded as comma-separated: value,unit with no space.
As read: 64510.4,gal
